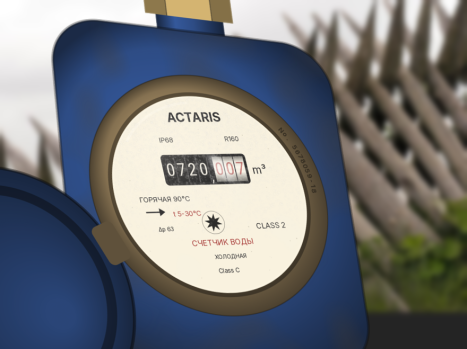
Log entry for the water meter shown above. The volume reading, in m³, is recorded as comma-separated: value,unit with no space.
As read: 720.007,m³
